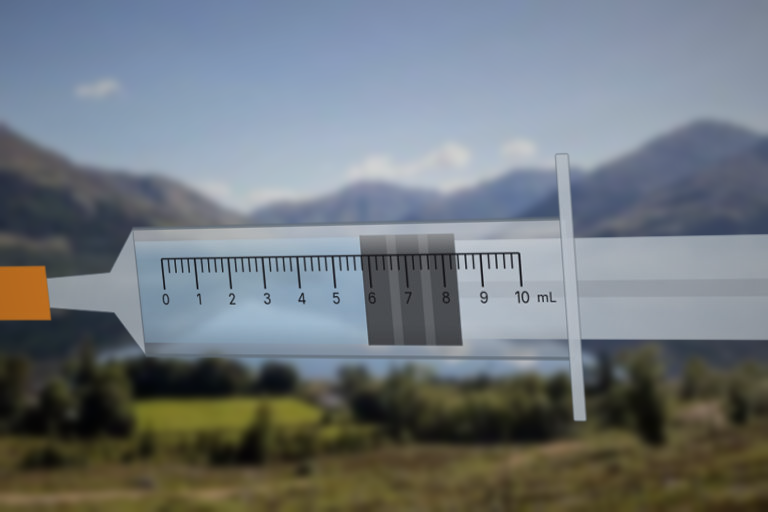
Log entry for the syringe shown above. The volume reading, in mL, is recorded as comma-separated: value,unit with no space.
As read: 5.8,mL
